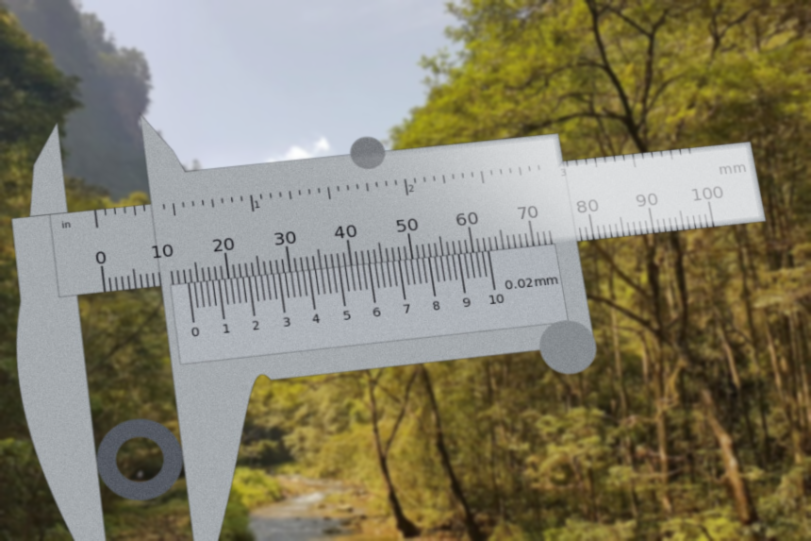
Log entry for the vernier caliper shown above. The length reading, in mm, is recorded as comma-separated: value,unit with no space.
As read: 13.5,mm
